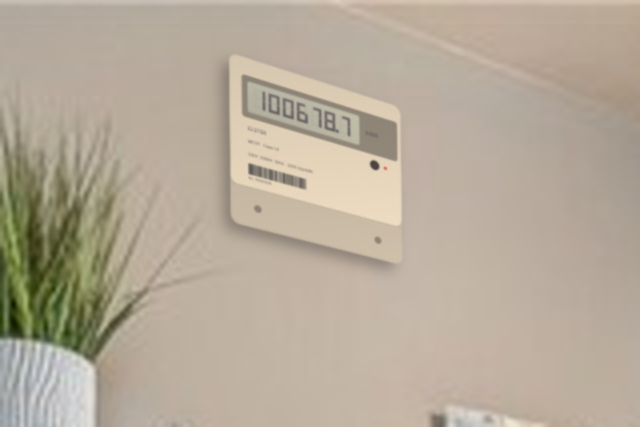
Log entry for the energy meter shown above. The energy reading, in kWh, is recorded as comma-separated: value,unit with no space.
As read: 100678.7,kWh
